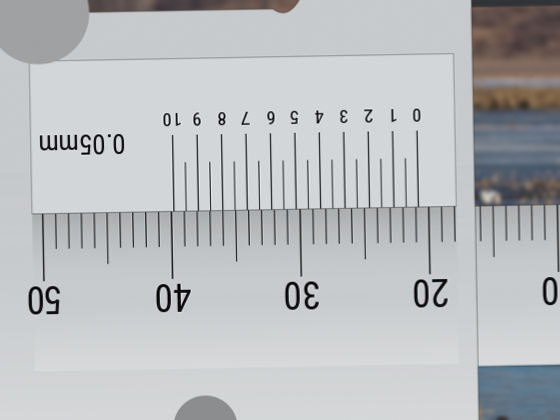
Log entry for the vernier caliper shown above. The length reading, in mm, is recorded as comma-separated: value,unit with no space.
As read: 20.8,mm
